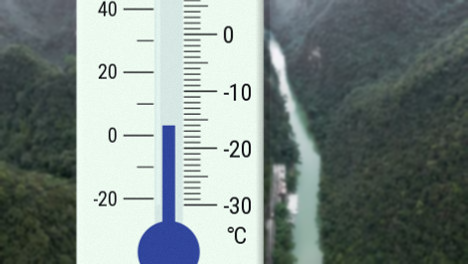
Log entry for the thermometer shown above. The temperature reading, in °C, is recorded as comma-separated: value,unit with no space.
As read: -16,°C
